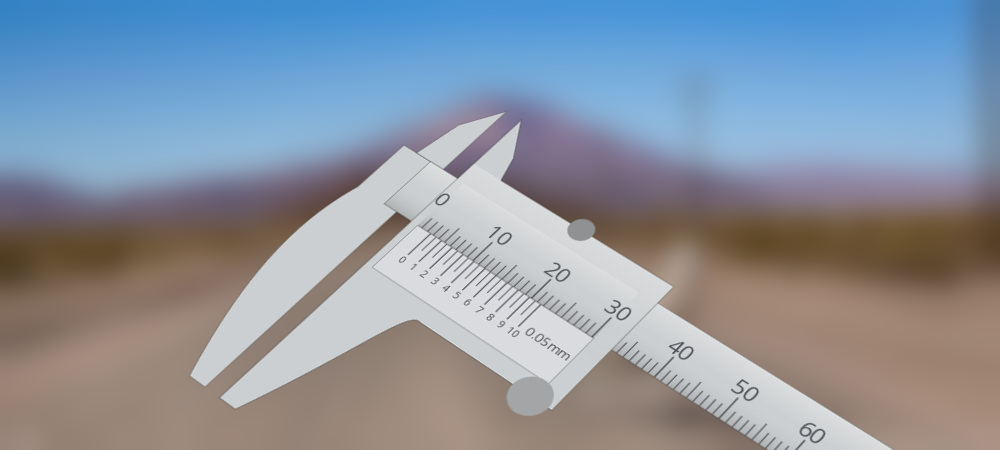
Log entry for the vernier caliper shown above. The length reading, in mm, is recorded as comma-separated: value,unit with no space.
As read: 2.6,mm
